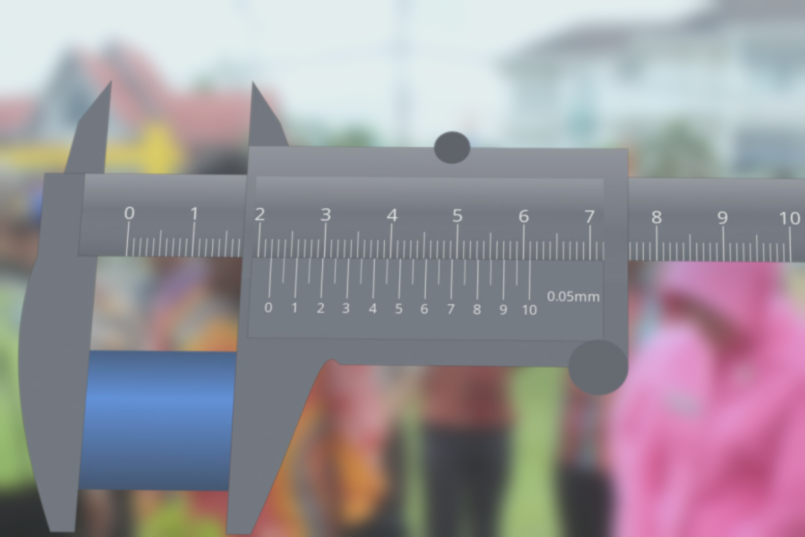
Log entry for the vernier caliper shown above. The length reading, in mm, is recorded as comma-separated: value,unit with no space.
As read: 22.0,mm
